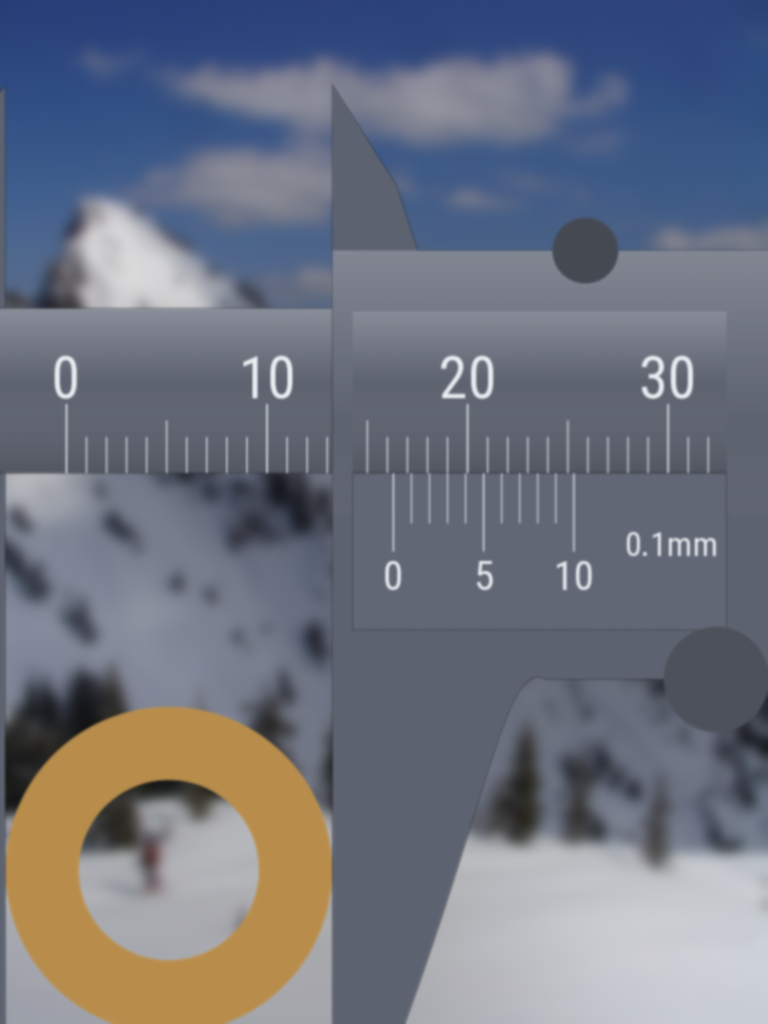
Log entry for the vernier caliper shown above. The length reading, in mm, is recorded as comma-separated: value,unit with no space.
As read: 16.3,mm
